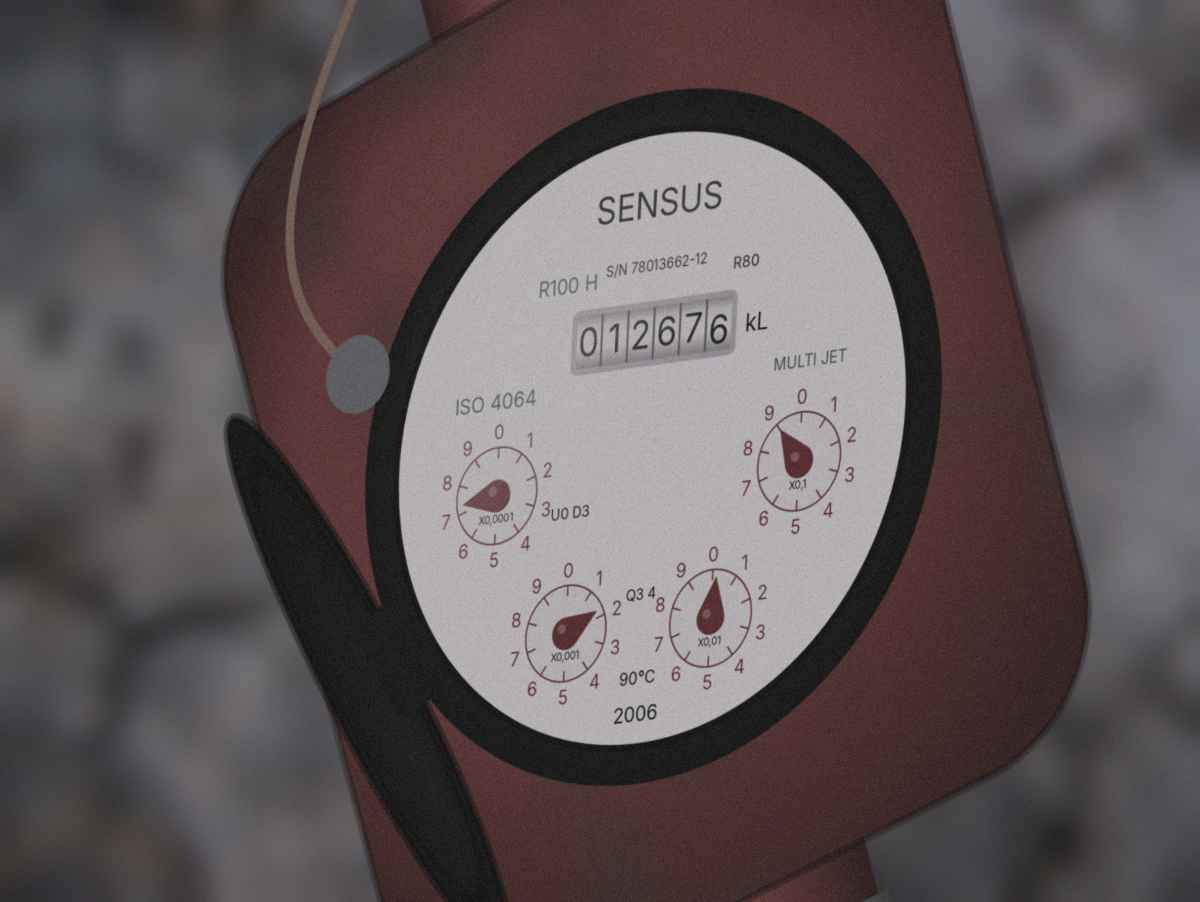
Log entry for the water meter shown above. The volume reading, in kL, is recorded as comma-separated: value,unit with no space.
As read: 12675.9017,kL
